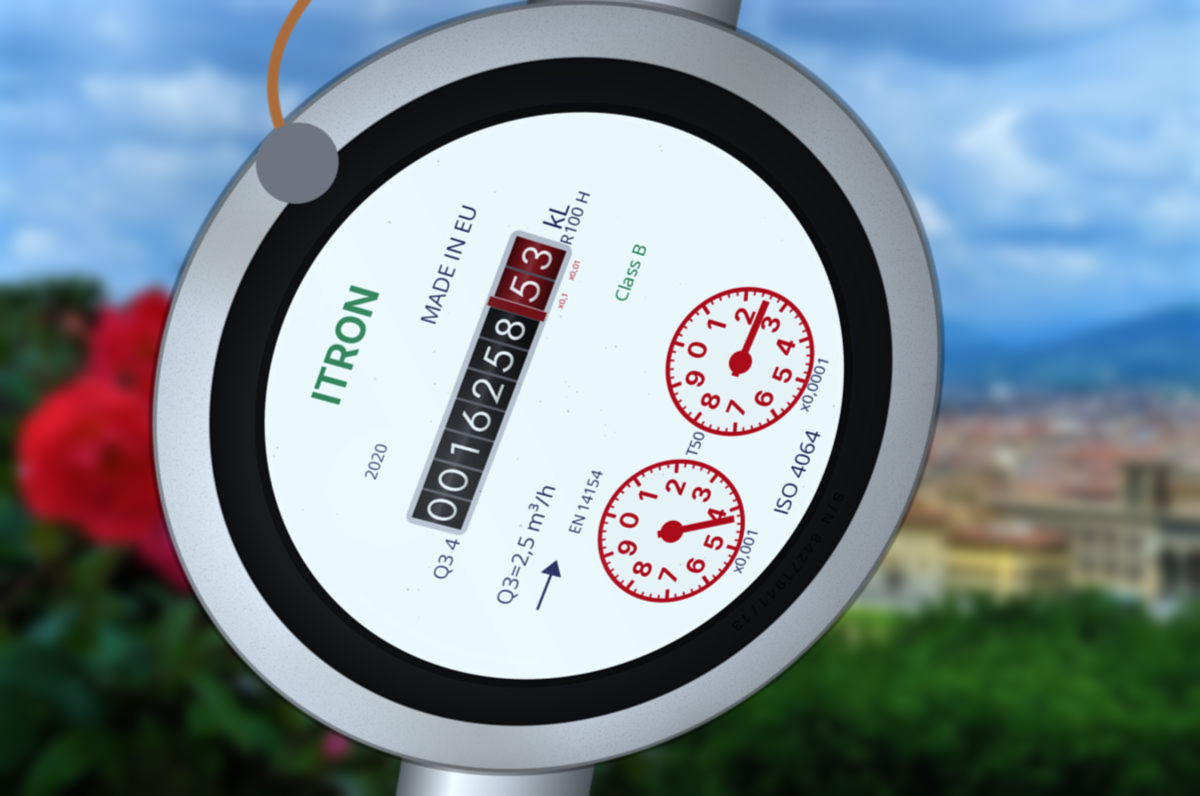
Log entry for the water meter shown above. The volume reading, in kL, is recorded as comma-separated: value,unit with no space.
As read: 16258.5342,kL
